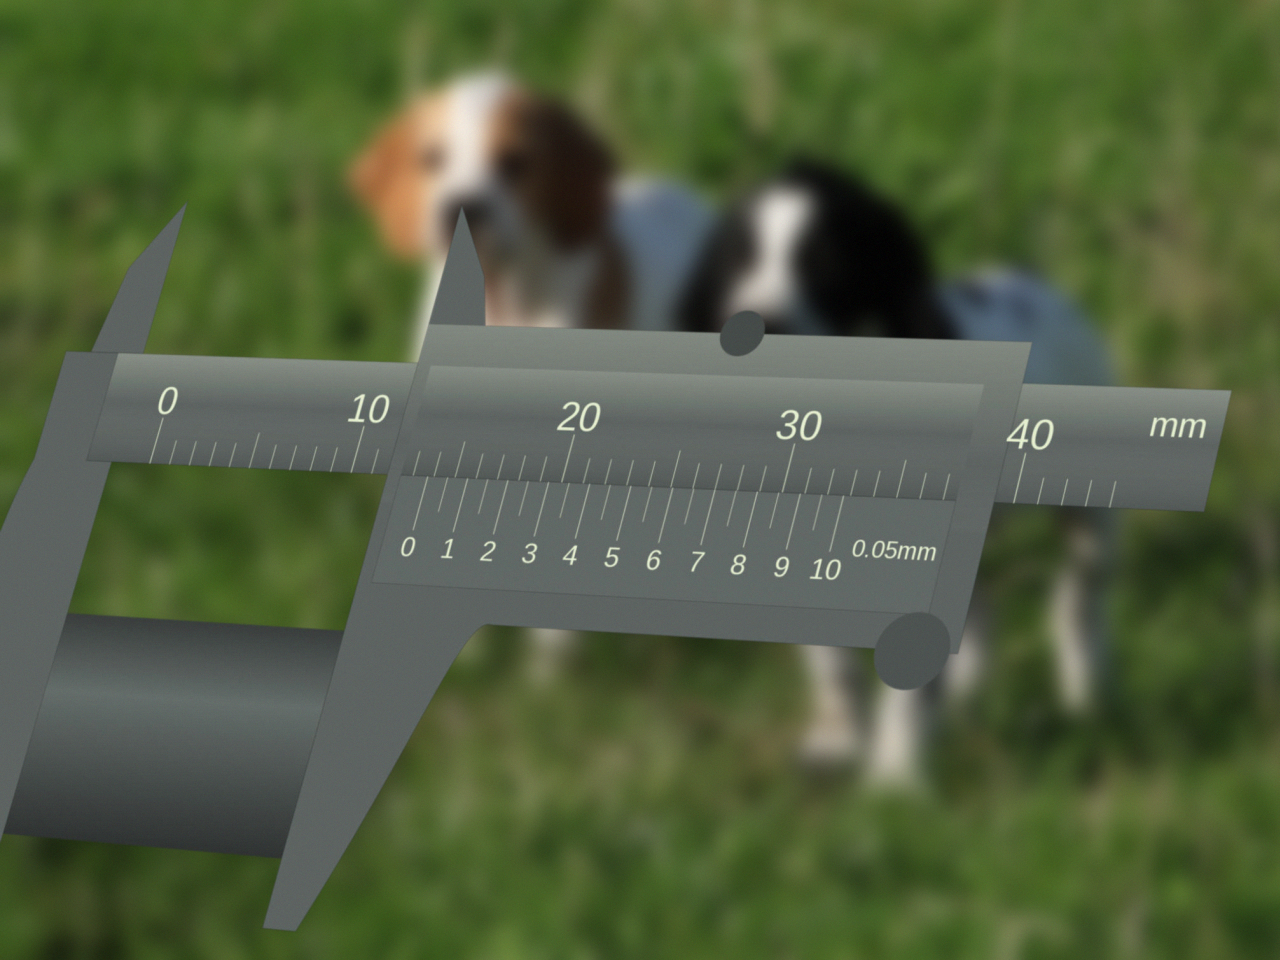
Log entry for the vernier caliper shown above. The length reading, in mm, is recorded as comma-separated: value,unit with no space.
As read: 13.7,mm
